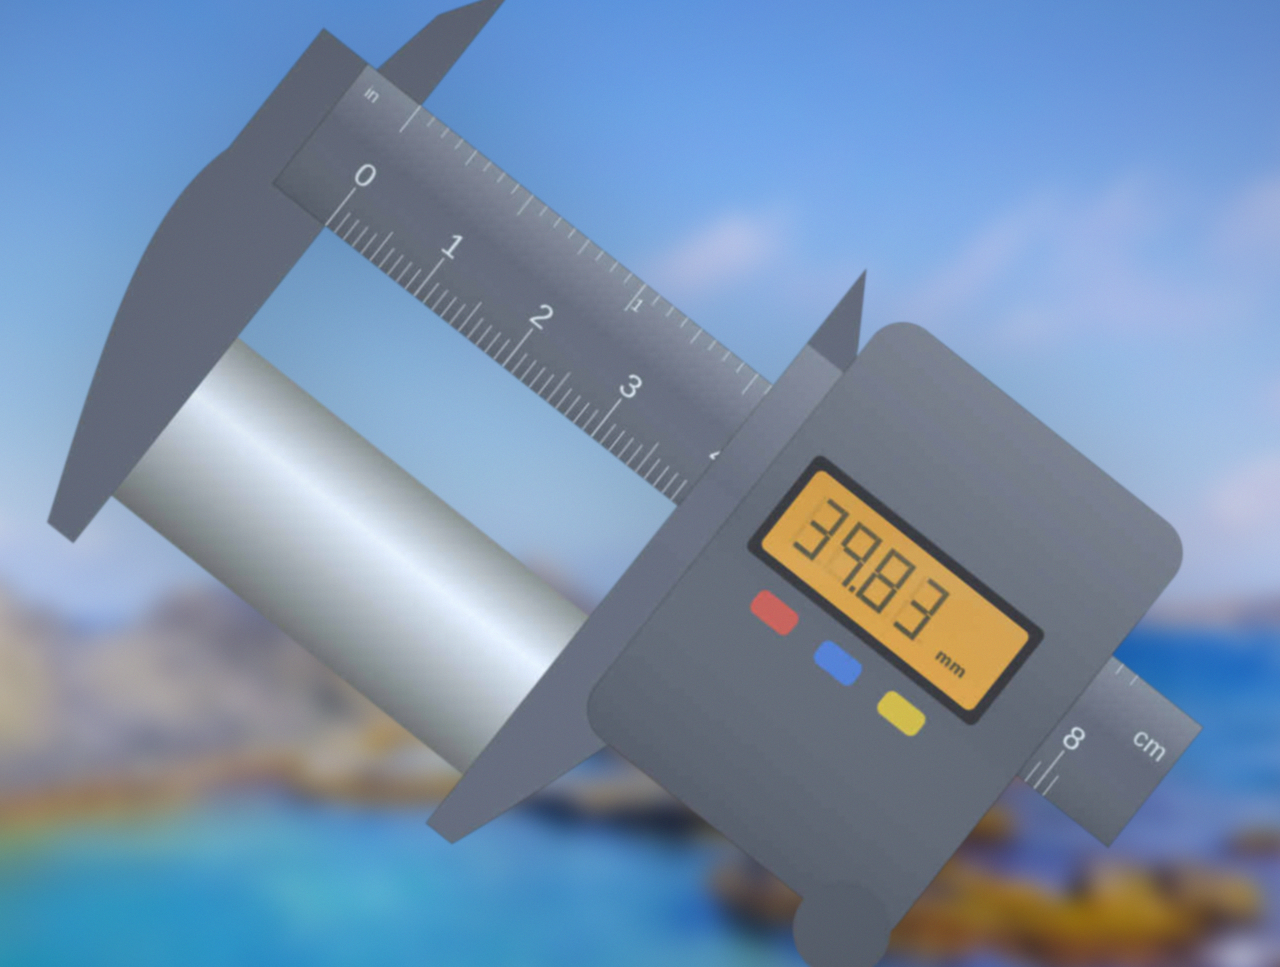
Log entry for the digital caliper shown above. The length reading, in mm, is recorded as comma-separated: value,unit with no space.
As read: 39.83,mm
